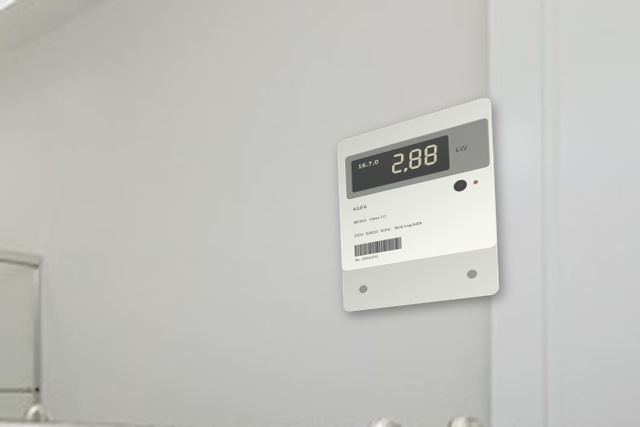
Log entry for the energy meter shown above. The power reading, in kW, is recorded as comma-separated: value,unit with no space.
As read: 2.88,kW
